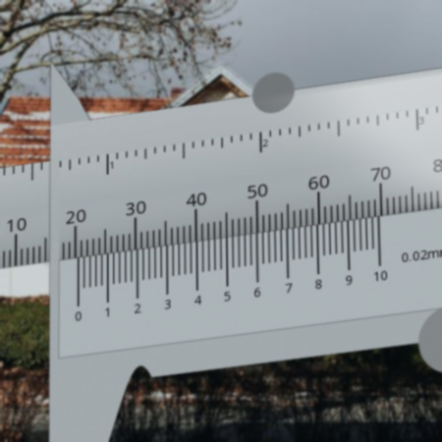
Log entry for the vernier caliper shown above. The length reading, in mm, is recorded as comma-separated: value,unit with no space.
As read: 20.5,mm
